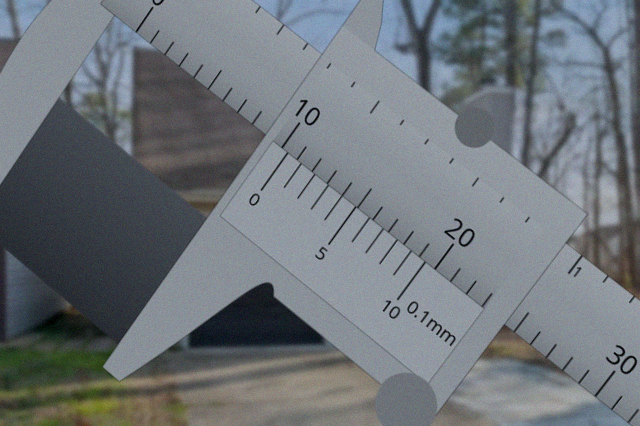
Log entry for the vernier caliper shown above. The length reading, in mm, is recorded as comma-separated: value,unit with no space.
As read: 10.4,mm
